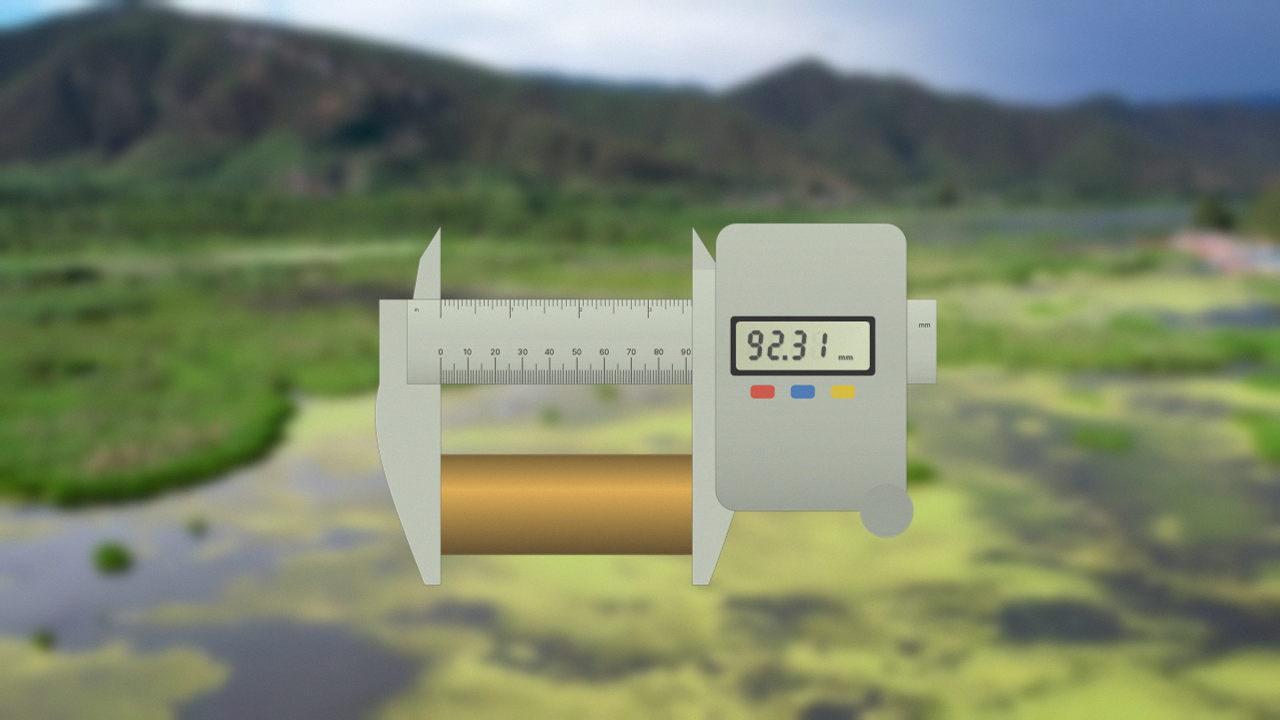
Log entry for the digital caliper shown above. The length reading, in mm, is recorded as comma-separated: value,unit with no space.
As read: 92.31,mm
